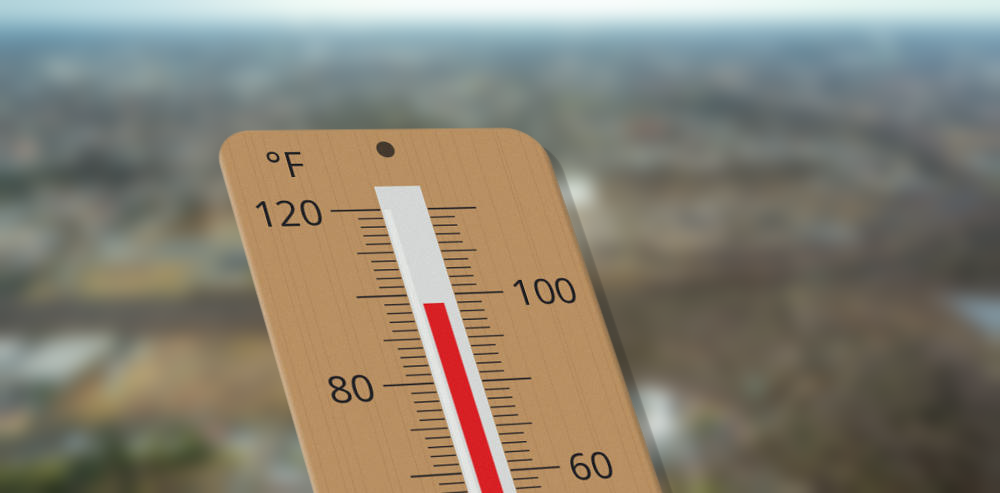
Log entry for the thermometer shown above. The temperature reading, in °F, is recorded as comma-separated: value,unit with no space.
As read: 98,°F
